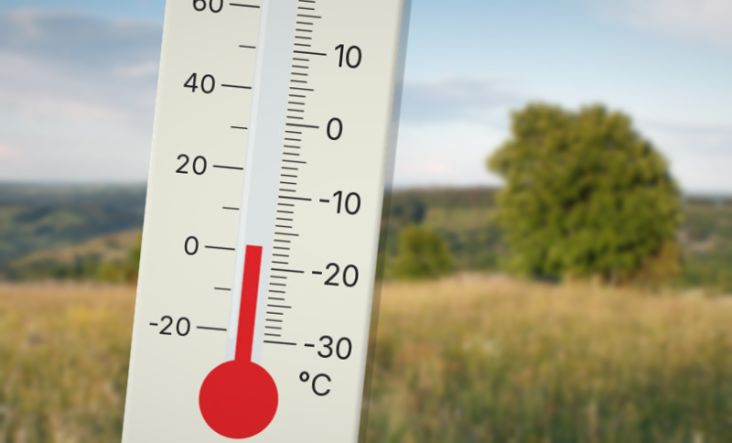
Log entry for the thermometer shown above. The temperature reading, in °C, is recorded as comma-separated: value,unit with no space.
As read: -17,°C
